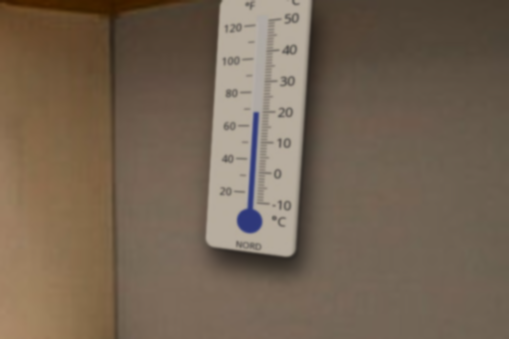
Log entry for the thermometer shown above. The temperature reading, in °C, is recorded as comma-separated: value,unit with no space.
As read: 20,°C
